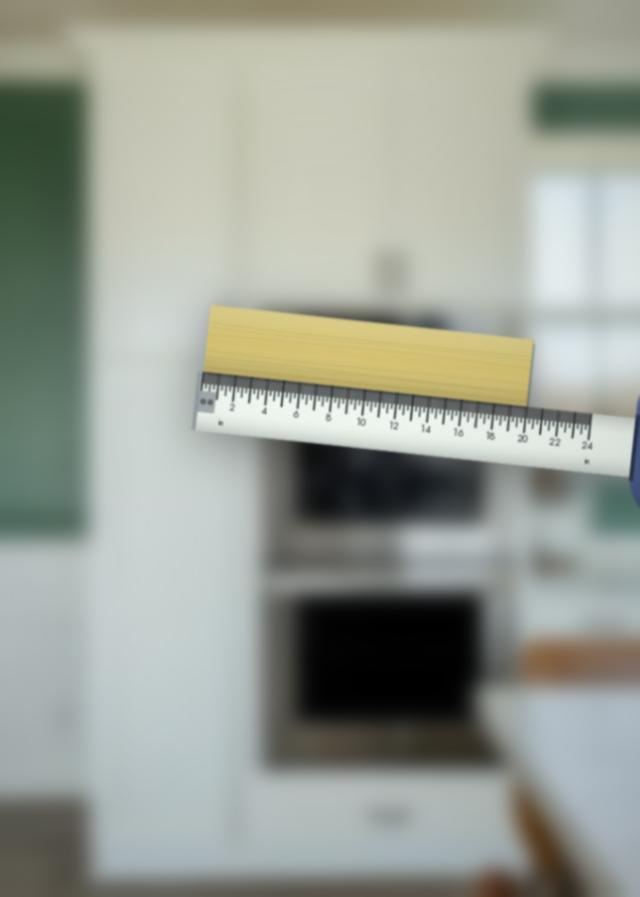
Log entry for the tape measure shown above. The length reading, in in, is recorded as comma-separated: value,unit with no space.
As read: 20,in
